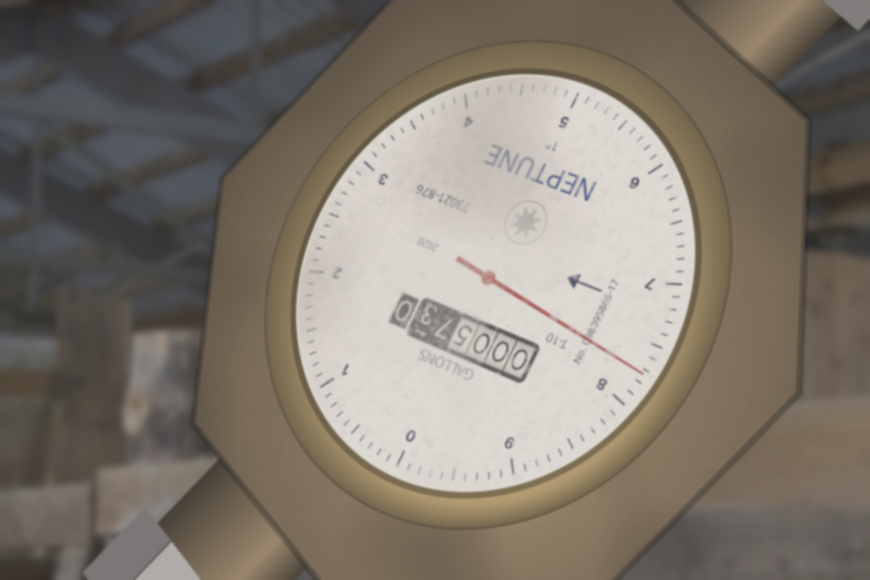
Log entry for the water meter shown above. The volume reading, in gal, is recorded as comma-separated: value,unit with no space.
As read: 5727.7,gal
